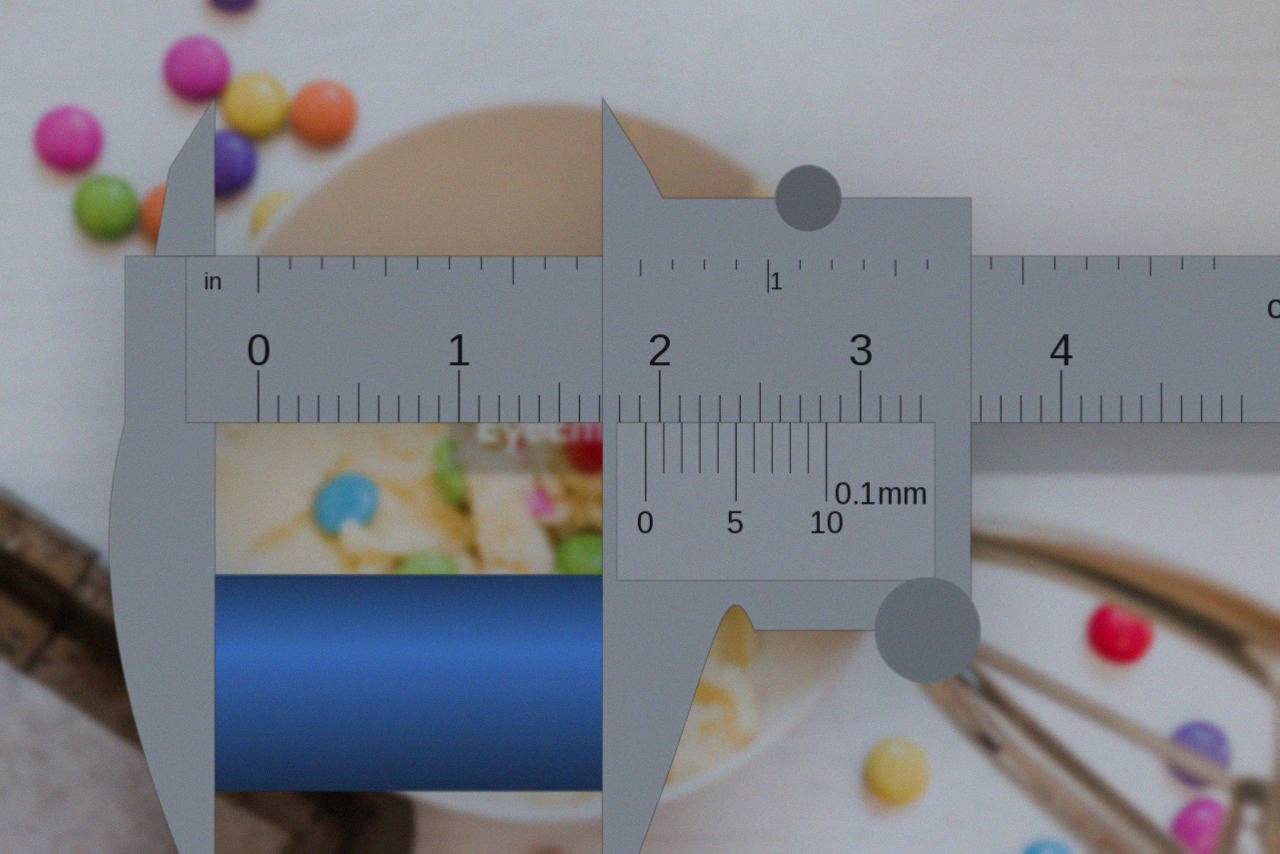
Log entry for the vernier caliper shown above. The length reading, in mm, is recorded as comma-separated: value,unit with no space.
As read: 19.3,mm
